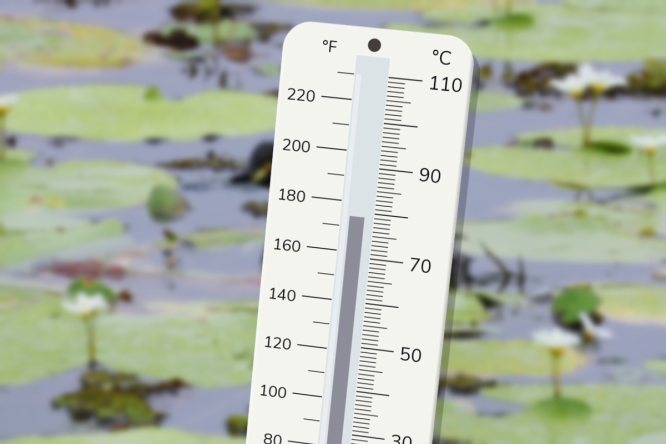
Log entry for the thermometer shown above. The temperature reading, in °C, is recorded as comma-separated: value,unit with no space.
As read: 79,°C
